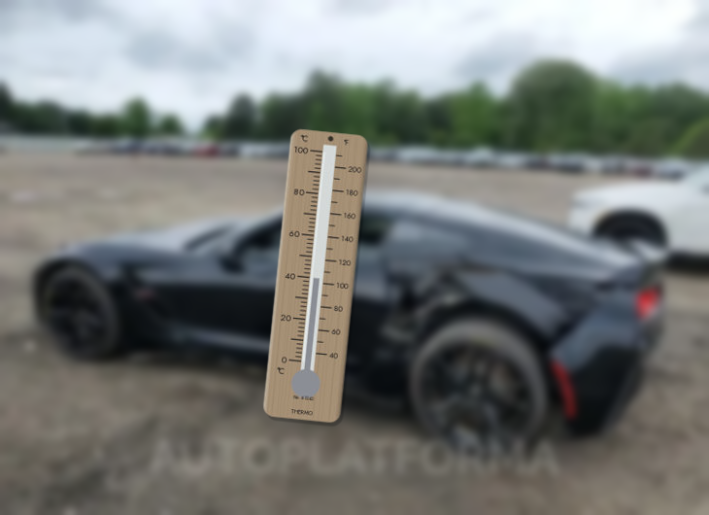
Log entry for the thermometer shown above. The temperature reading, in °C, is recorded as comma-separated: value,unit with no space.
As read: 40,°C
